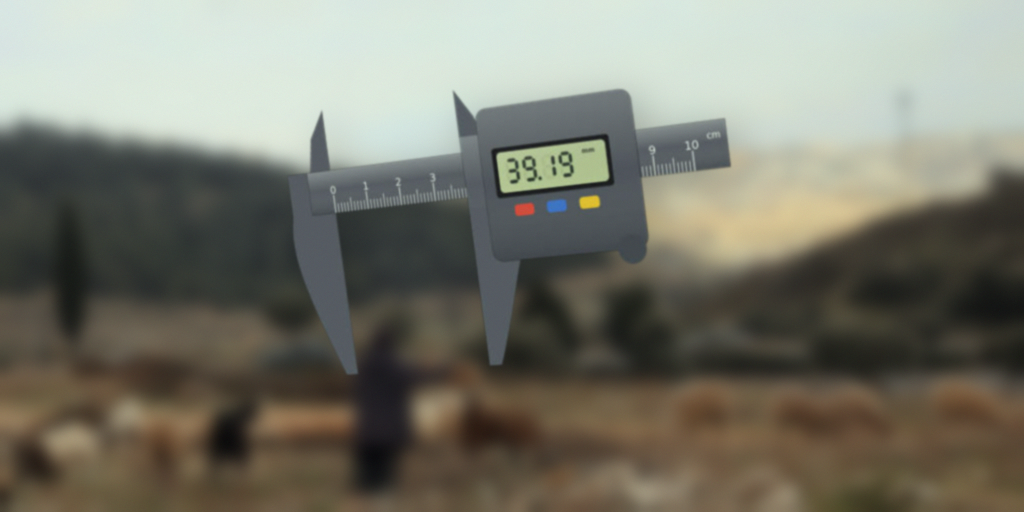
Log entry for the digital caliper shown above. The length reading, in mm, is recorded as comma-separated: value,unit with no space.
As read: 39.19,mm
